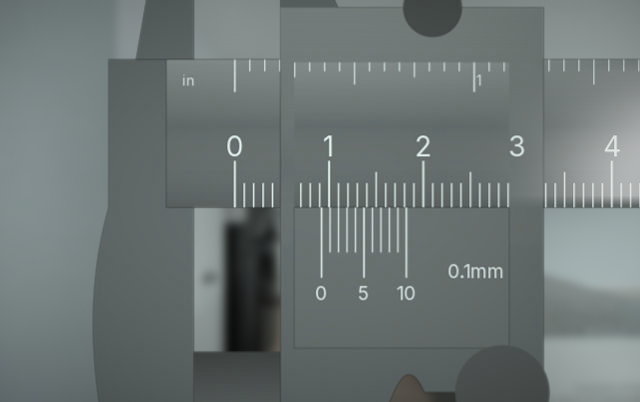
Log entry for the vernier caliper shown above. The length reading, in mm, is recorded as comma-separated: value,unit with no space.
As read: 9.2,mm
